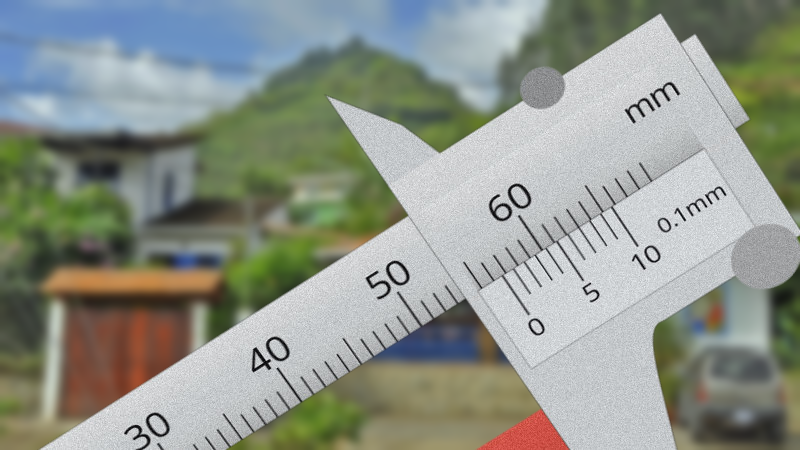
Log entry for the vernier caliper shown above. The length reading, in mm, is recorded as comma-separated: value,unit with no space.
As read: 56.7,mm
